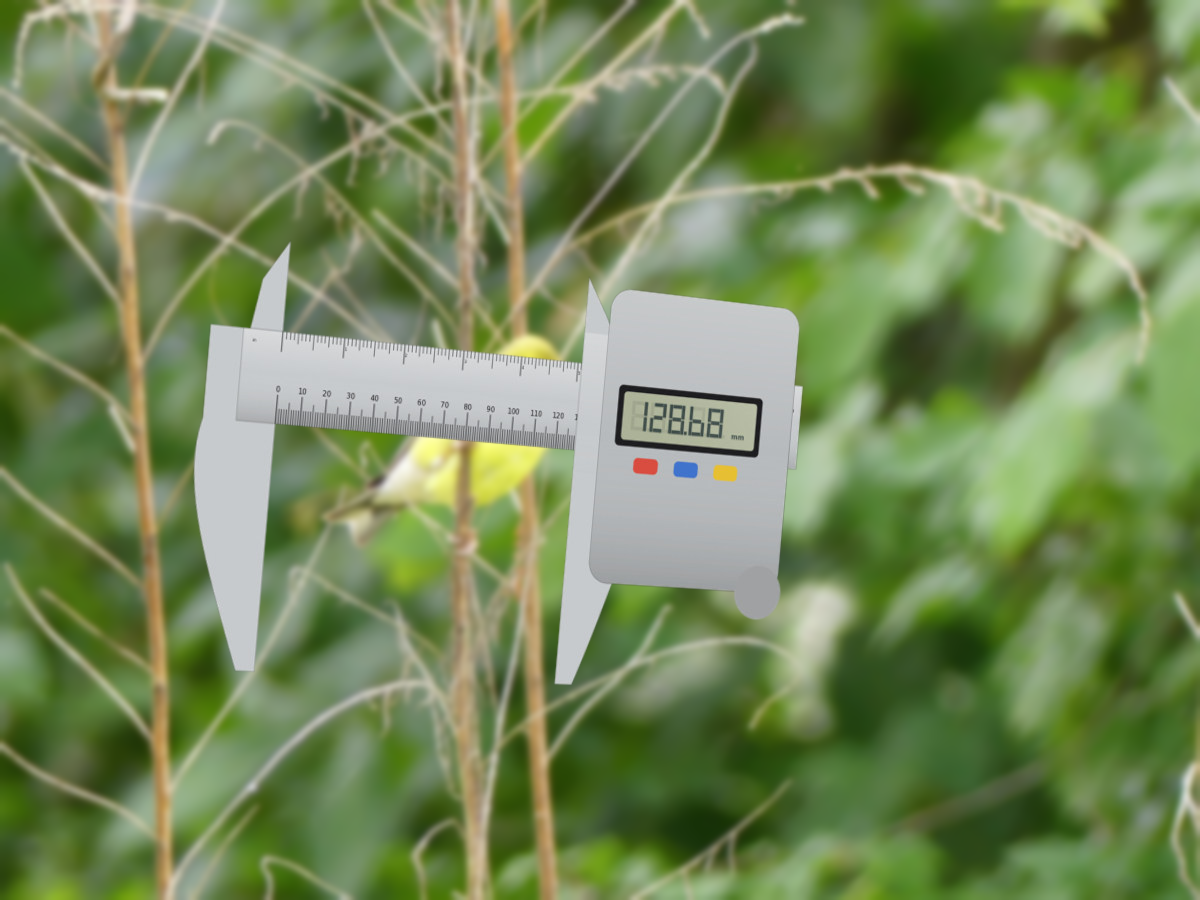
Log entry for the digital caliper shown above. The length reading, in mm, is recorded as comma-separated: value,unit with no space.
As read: 128.68,mm
